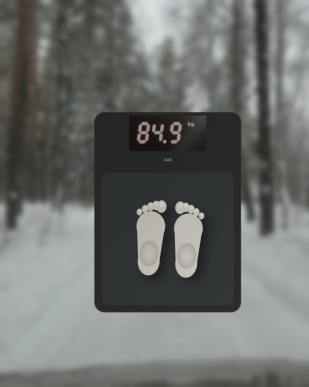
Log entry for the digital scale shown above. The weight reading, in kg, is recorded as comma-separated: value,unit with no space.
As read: 84.9,kg
